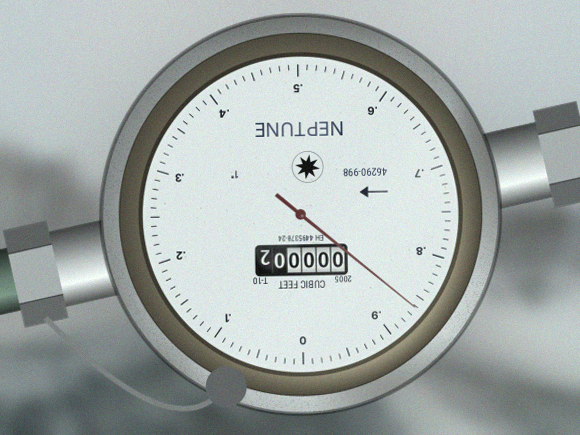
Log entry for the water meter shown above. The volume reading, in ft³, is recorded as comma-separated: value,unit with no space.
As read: 1.86,ft³
